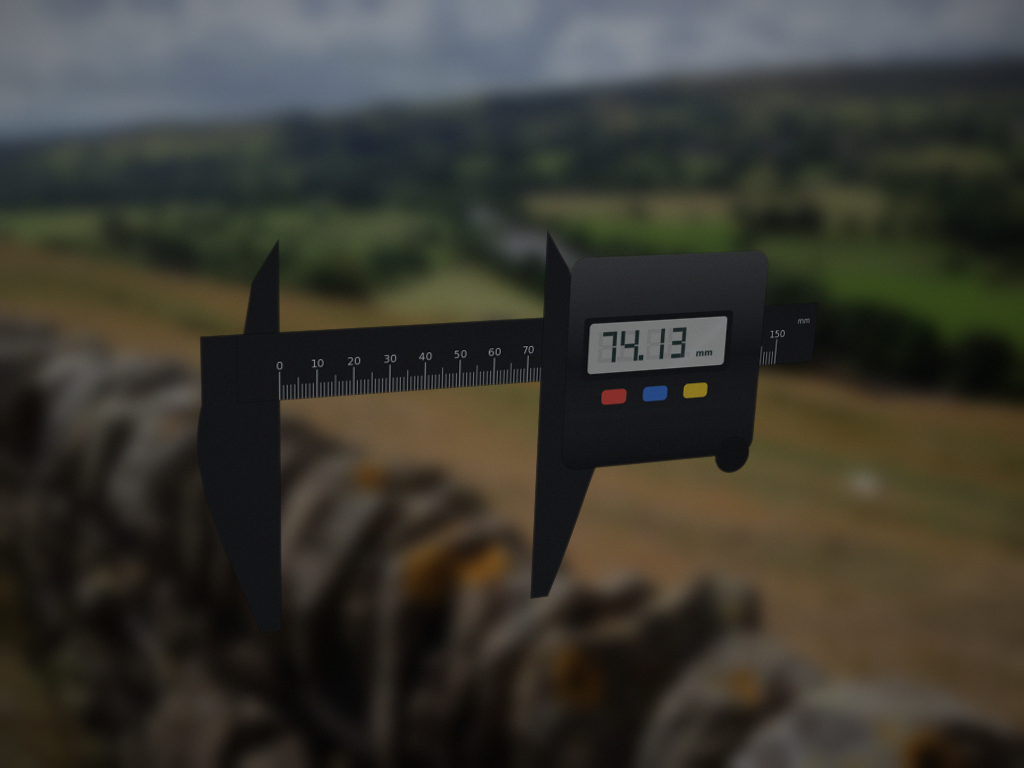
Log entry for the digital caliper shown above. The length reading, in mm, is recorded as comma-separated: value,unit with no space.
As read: 74.13,mm
